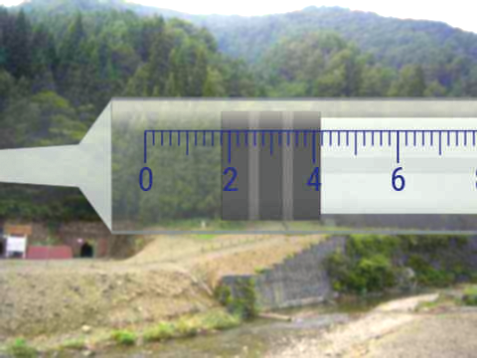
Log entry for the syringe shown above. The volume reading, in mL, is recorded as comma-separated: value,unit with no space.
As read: 1.8,mL
